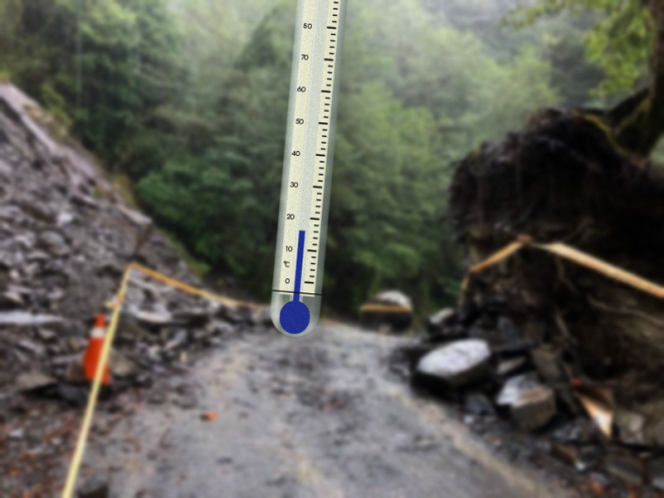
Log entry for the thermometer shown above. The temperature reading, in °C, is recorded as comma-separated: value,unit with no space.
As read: 16,°C
